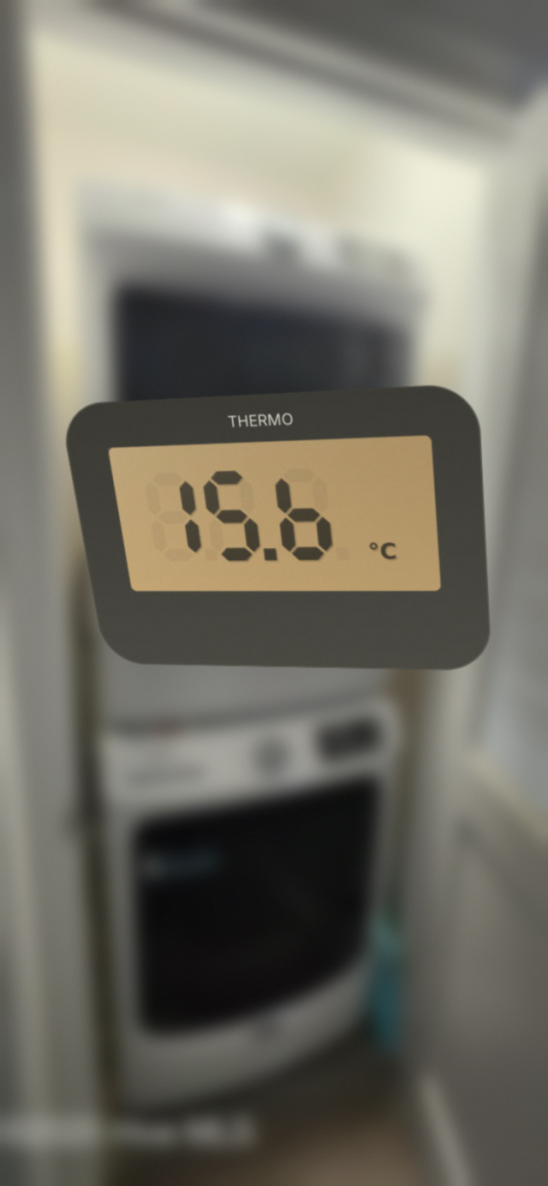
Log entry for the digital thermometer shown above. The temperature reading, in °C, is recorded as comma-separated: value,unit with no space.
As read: 15.6,°C
